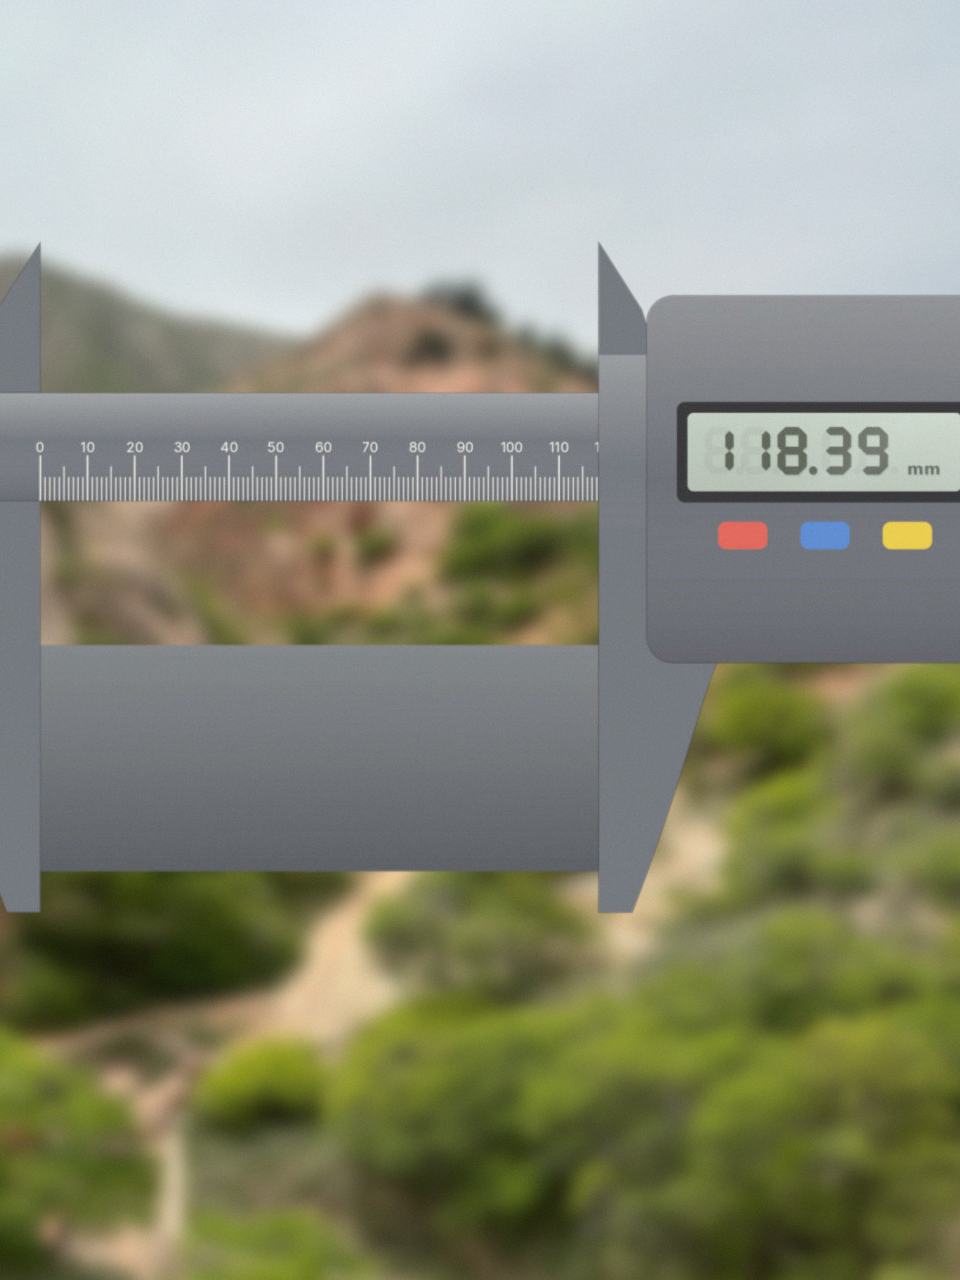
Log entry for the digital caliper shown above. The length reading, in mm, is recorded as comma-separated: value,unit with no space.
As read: 118.39,mm
